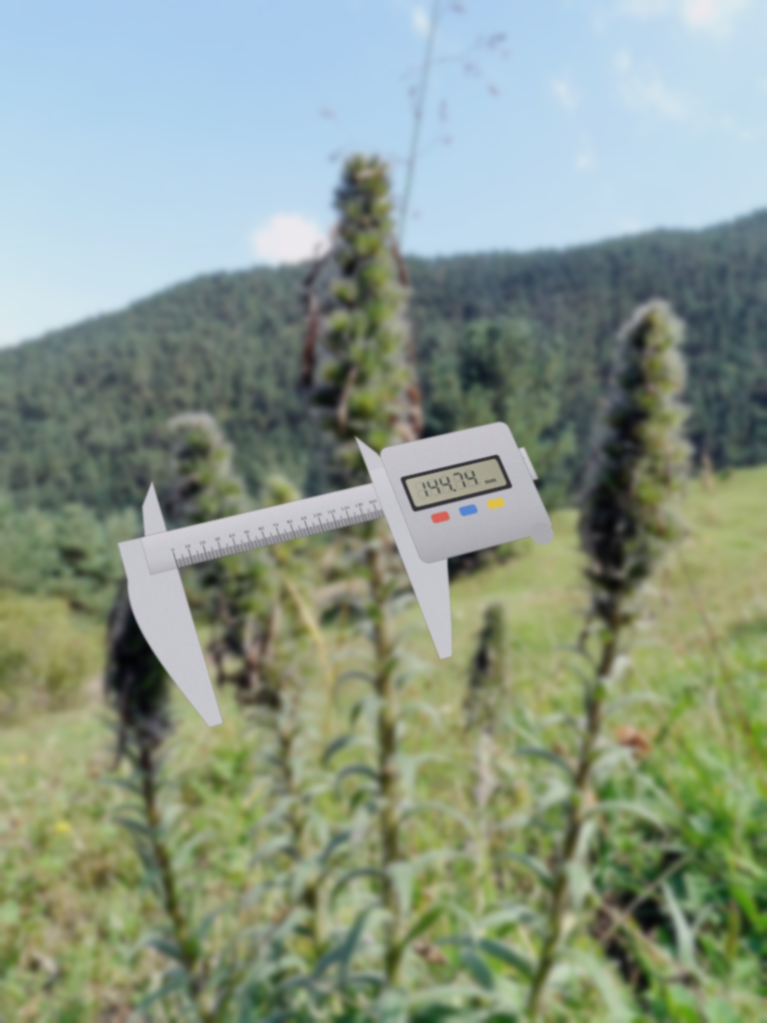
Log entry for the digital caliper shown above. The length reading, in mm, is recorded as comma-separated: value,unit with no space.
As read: 144.74,mm
